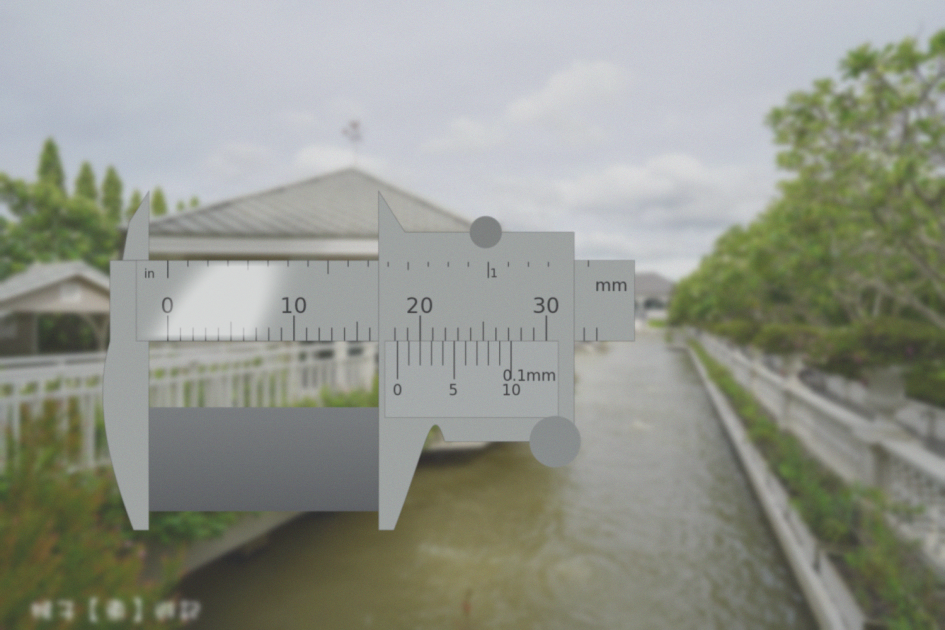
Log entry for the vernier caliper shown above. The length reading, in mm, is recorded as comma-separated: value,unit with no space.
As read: 18.2,mm
